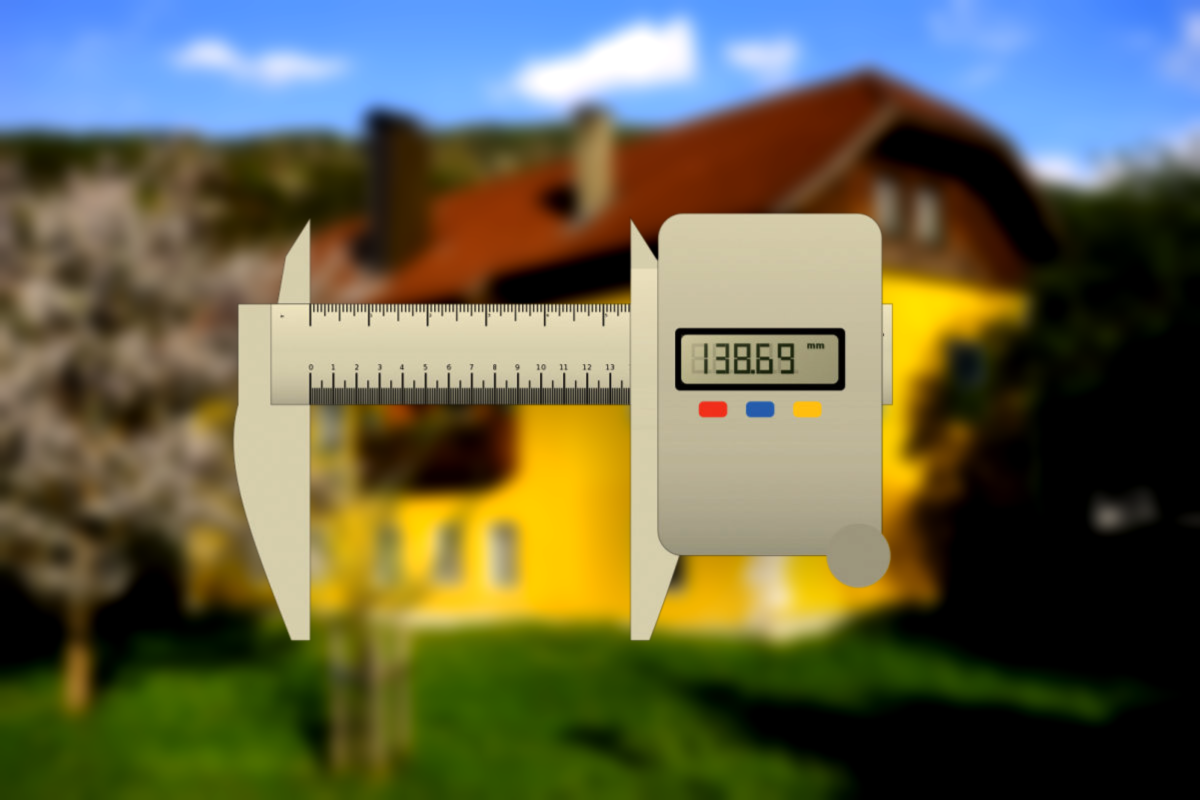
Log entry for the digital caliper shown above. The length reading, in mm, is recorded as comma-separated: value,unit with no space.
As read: 138.69,mm
